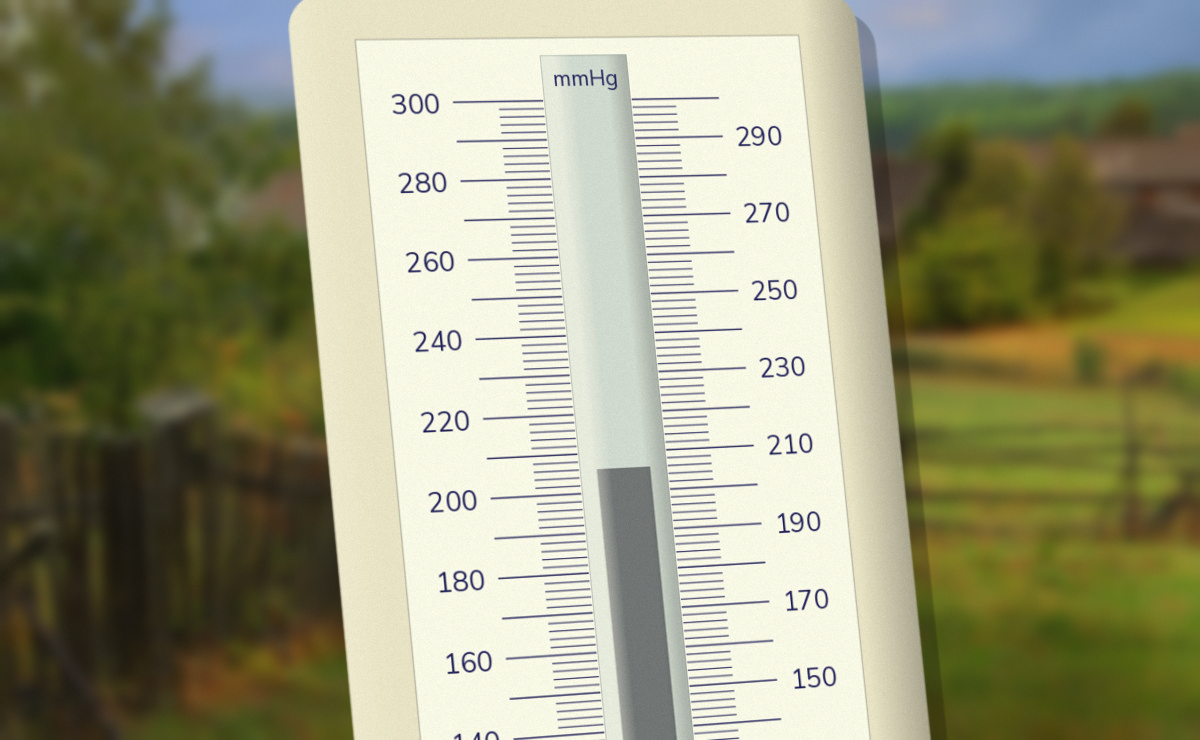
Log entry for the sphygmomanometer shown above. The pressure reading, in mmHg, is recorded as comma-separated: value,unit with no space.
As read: 206,mmHg
